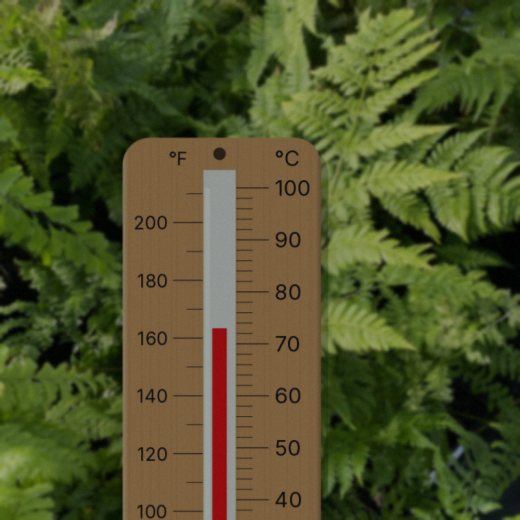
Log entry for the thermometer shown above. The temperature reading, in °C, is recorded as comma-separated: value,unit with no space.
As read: 73,°C
